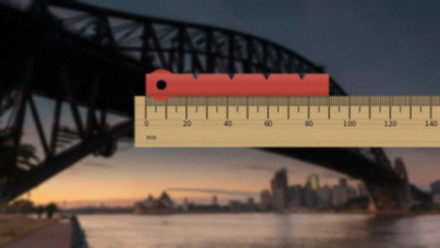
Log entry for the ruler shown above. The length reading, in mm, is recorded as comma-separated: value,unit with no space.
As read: 90,mm
